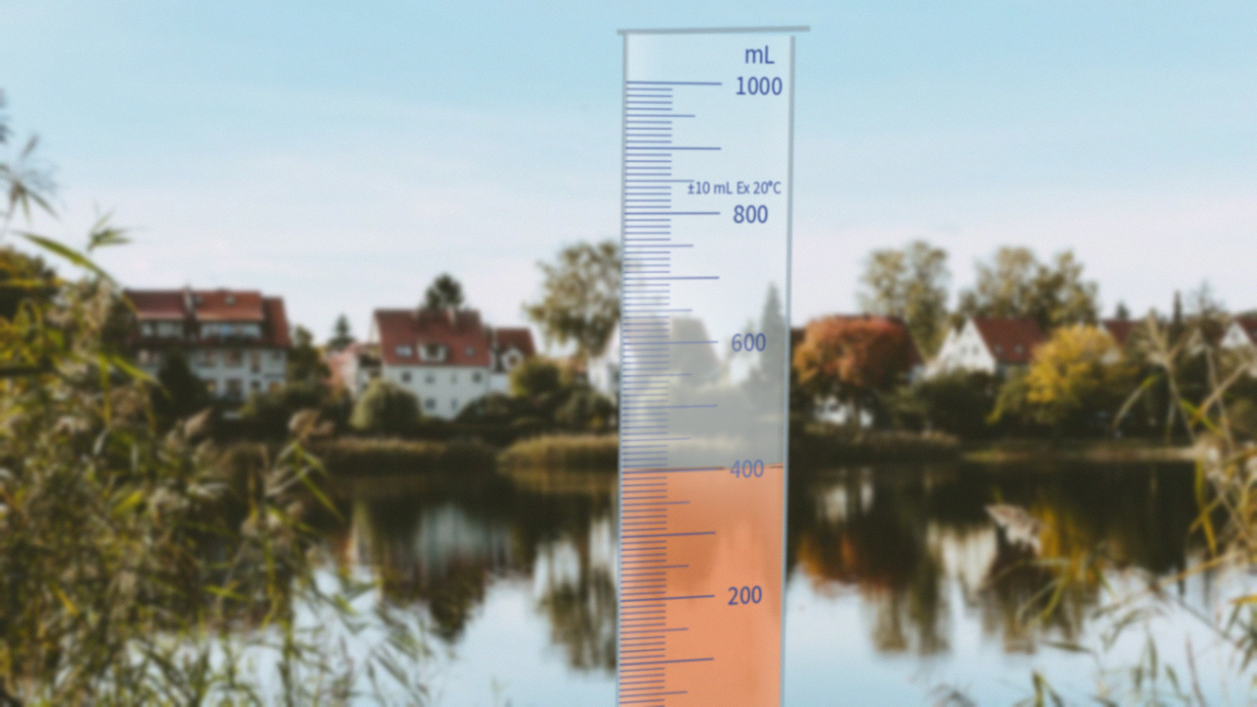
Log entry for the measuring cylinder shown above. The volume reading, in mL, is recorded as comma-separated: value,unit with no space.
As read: 400,mL
